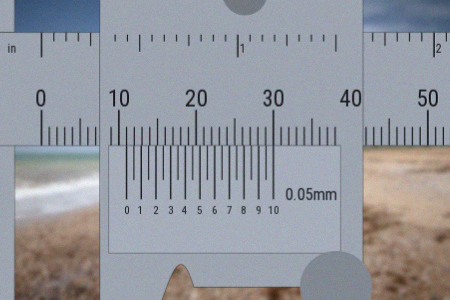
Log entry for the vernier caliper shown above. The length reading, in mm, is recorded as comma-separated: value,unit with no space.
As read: 11.0,mm
